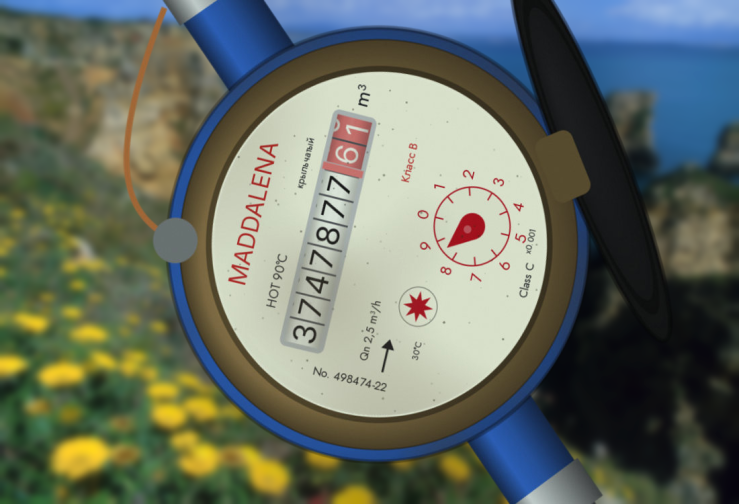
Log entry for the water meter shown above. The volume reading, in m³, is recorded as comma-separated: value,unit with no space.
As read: 3747877.608,m³
